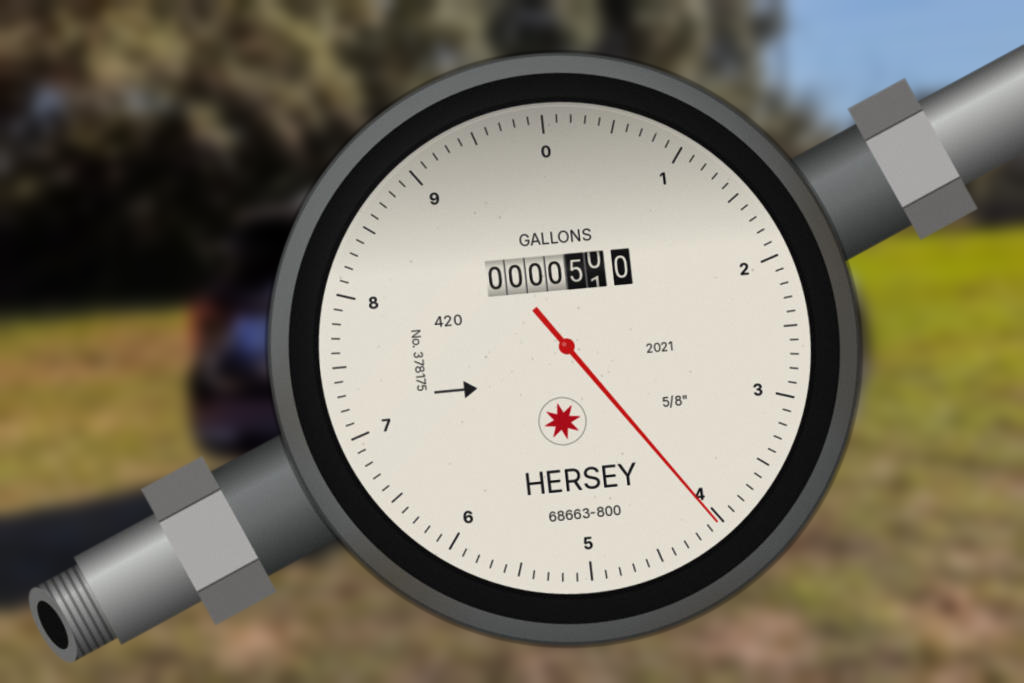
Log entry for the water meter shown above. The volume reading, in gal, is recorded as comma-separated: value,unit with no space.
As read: 504.0,gal
